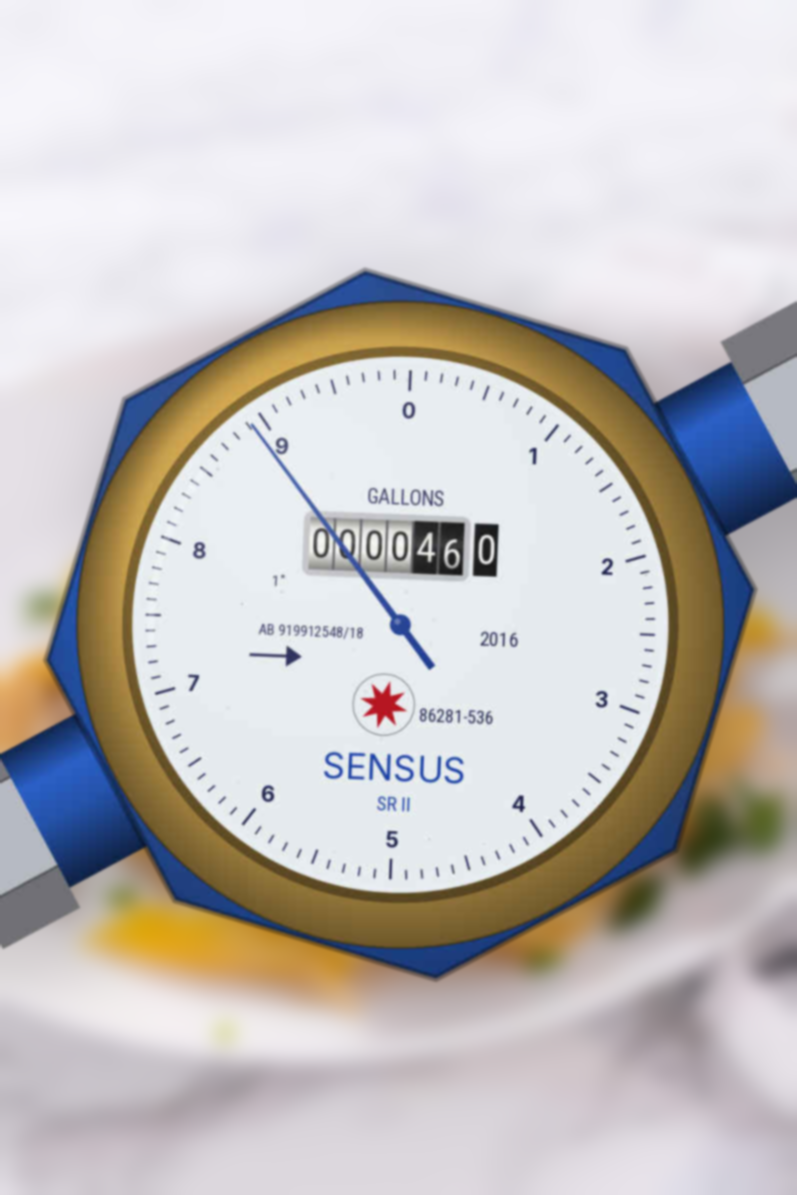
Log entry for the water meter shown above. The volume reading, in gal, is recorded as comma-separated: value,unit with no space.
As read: 458.9,gal
